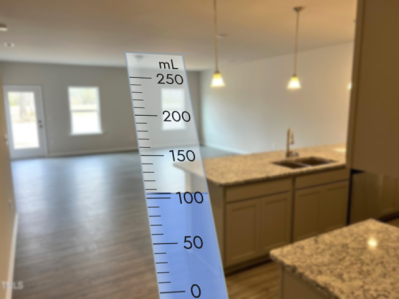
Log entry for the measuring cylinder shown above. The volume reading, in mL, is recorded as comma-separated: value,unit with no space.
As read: 105,mL
